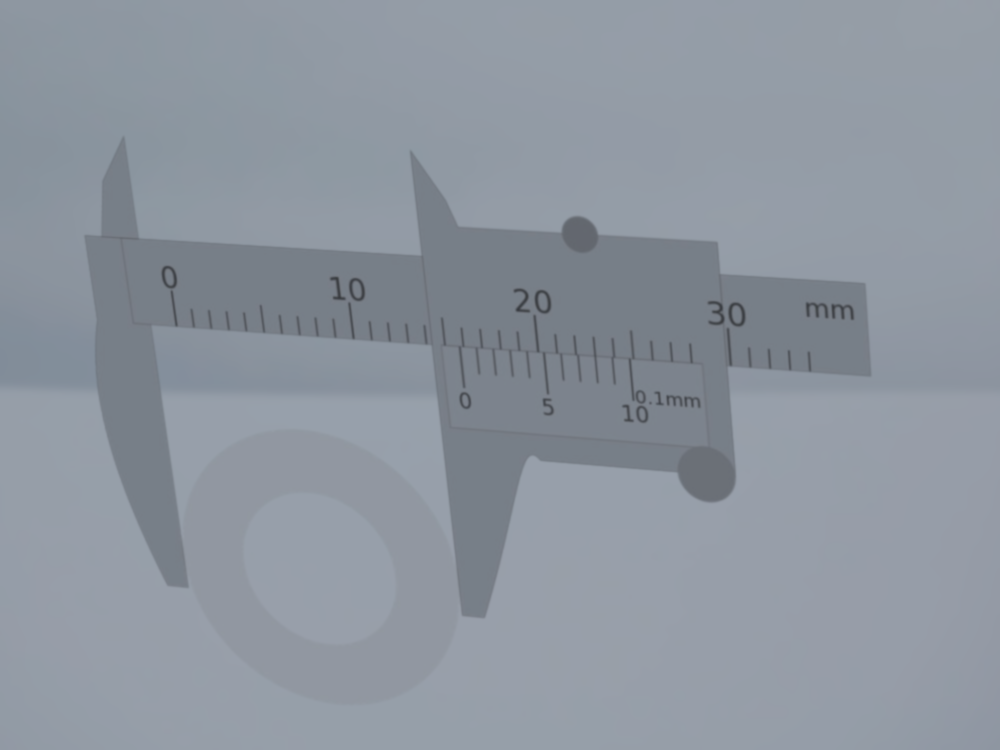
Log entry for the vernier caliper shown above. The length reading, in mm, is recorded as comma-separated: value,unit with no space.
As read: 15.8,mm
